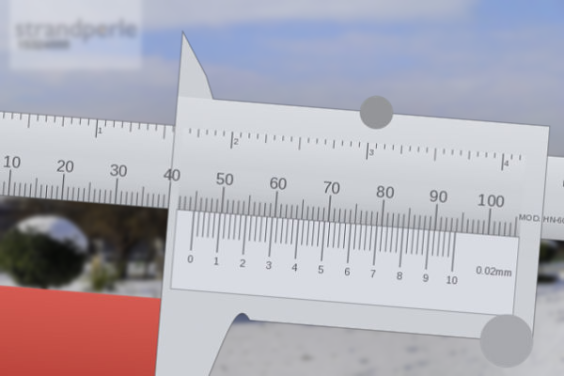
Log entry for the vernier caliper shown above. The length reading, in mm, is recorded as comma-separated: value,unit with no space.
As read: 44.8,mm
